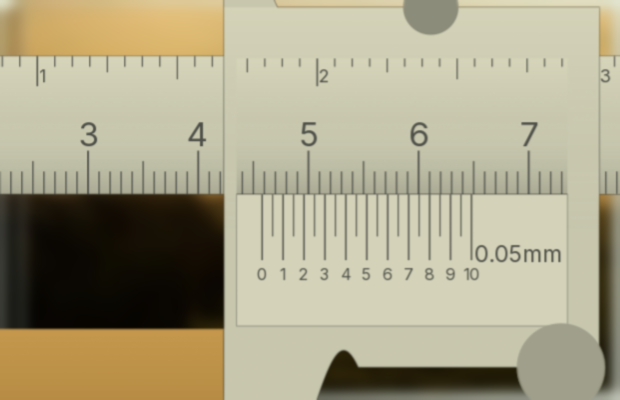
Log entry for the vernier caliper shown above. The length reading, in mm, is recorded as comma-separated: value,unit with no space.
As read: 45.8,mm
